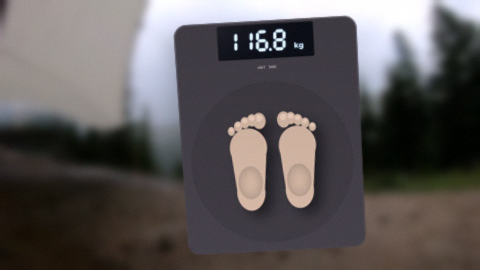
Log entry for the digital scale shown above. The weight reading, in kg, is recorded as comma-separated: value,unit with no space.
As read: 116.8,kg
